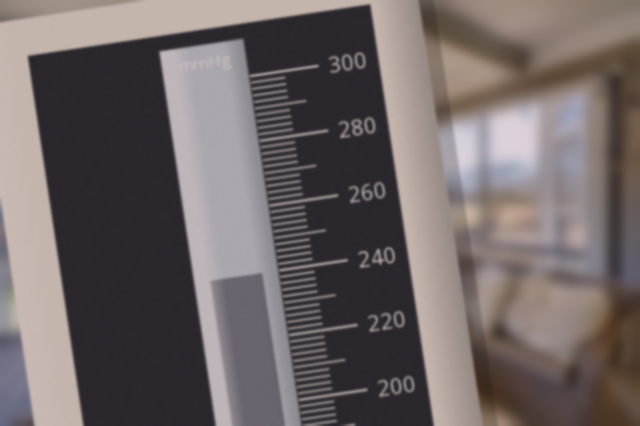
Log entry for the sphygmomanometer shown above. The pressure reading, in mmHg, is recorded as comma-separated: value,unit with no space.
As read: 240,mmHg
